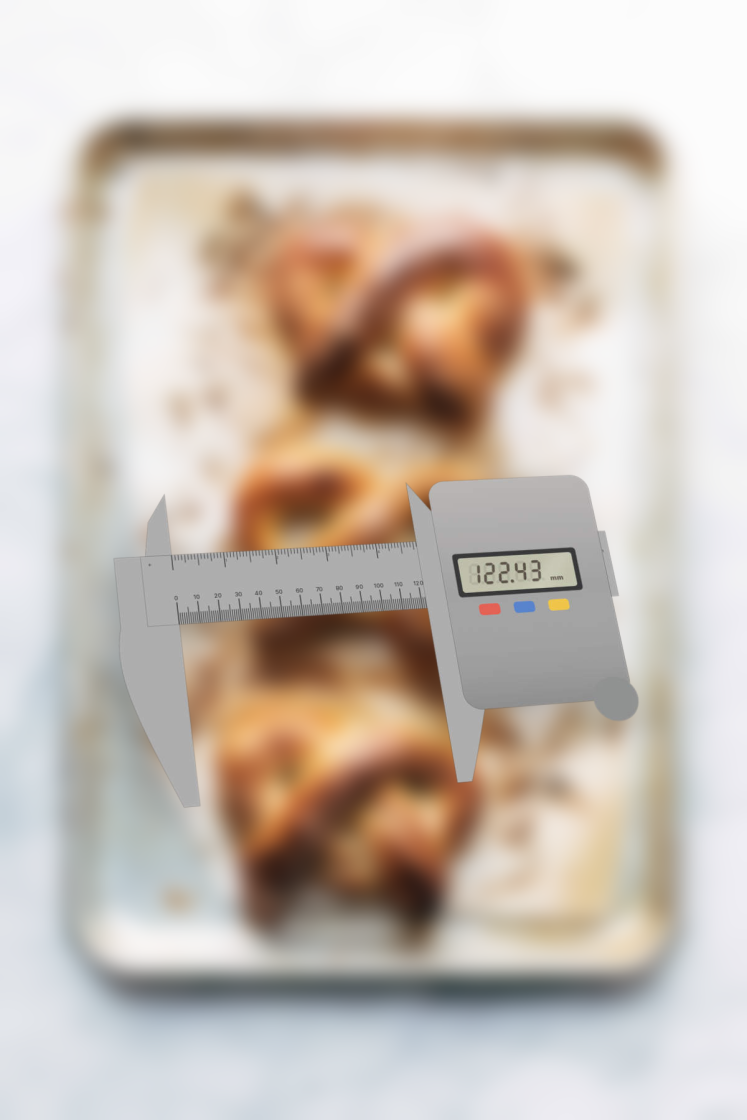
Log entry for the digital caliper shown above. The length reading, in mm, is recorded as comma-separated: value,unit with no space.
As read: 122.43,mm
